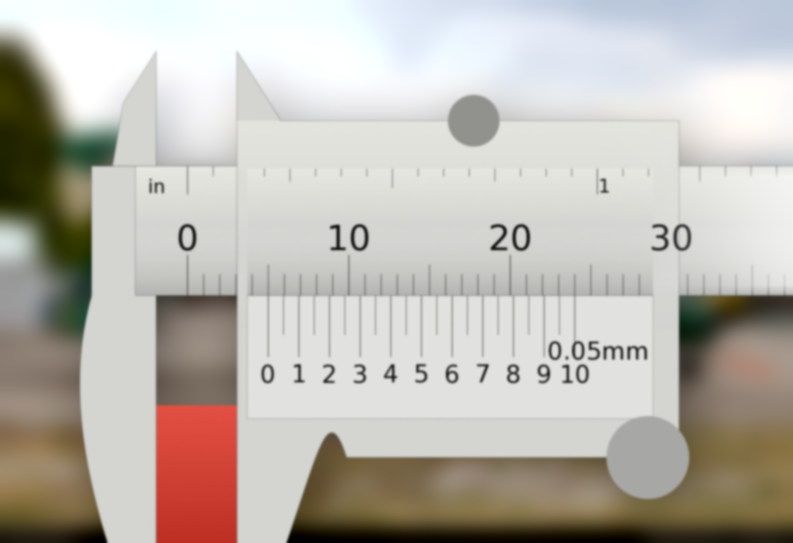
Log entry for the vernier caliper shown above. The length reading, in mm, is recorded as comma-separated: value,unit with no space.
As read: 5.0,mm
